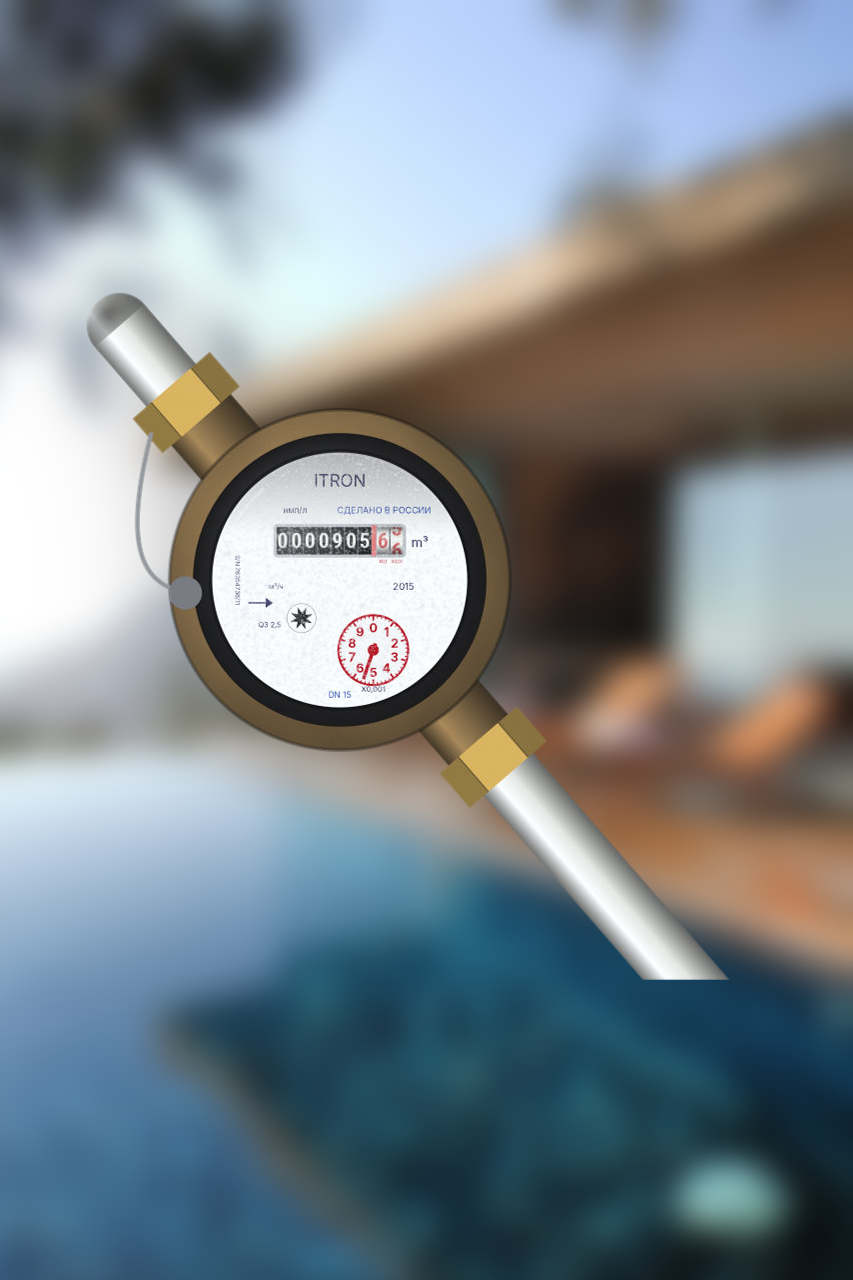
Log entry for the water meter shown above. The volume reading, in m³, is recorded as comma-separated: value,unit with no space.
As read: 905.655,m³
